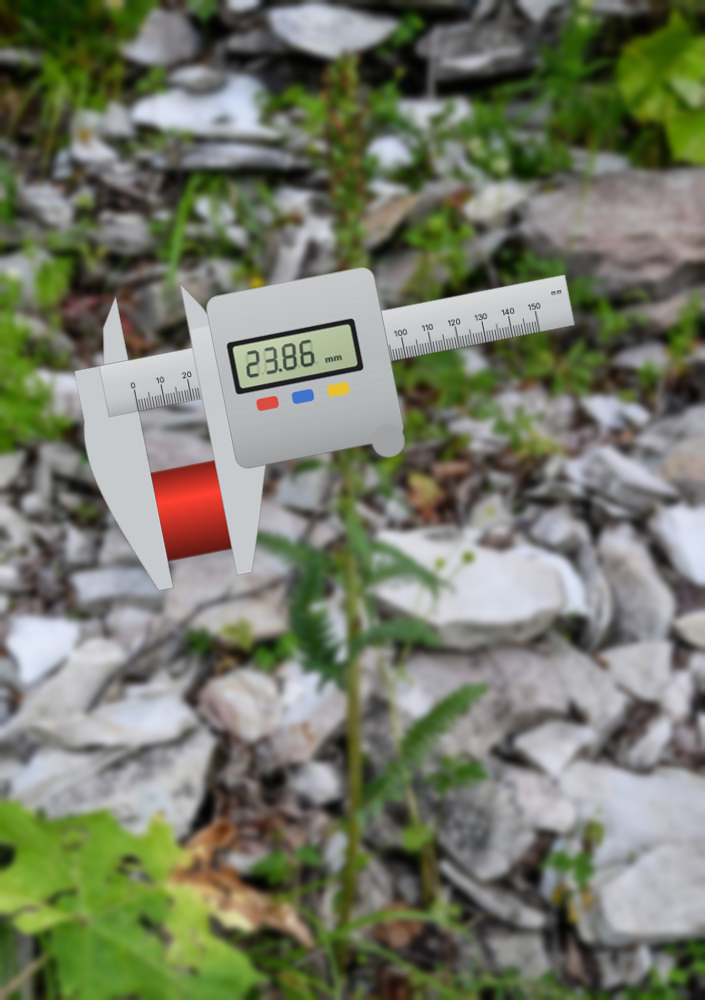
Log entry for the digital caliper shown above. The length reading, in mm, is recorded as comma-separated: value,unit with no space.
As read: 23.86,mm
